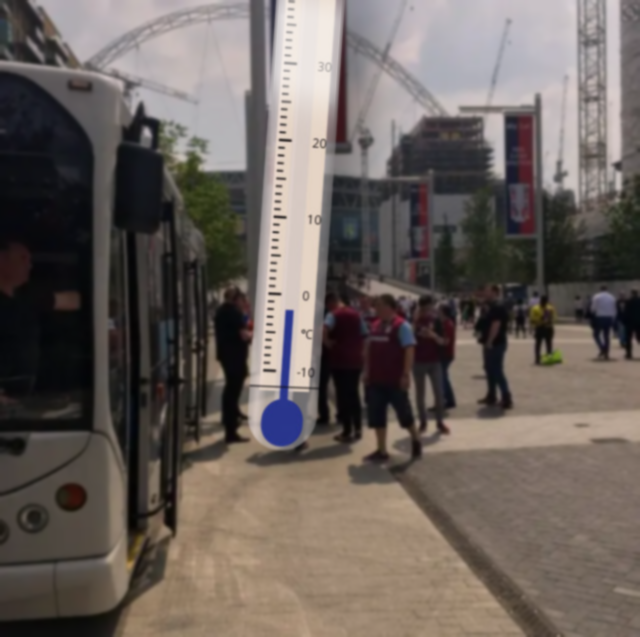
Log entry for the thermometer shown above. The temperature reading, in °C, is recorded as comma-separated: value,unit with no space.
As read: -2,°C
